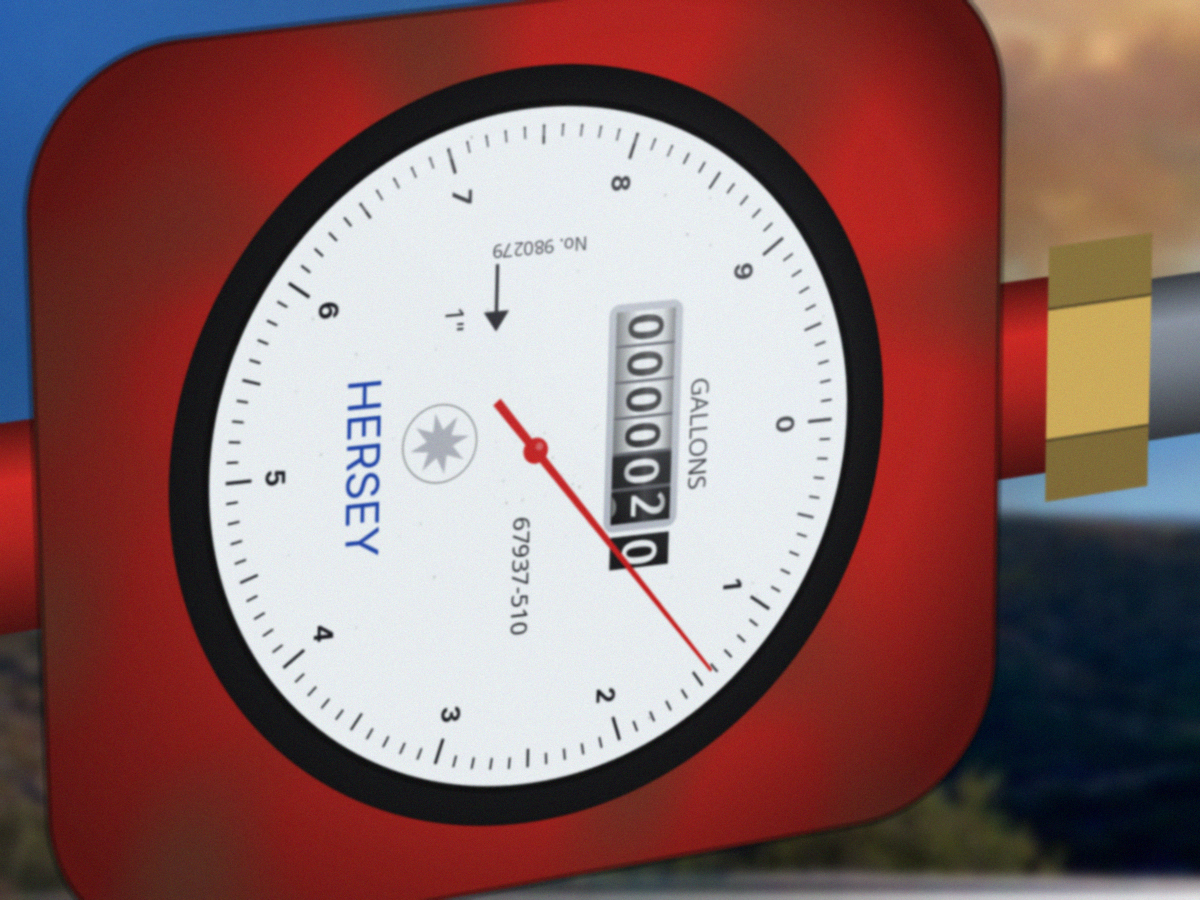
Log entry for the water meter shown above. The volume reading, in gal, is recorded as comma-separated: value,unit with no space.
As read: 21.4,gal
